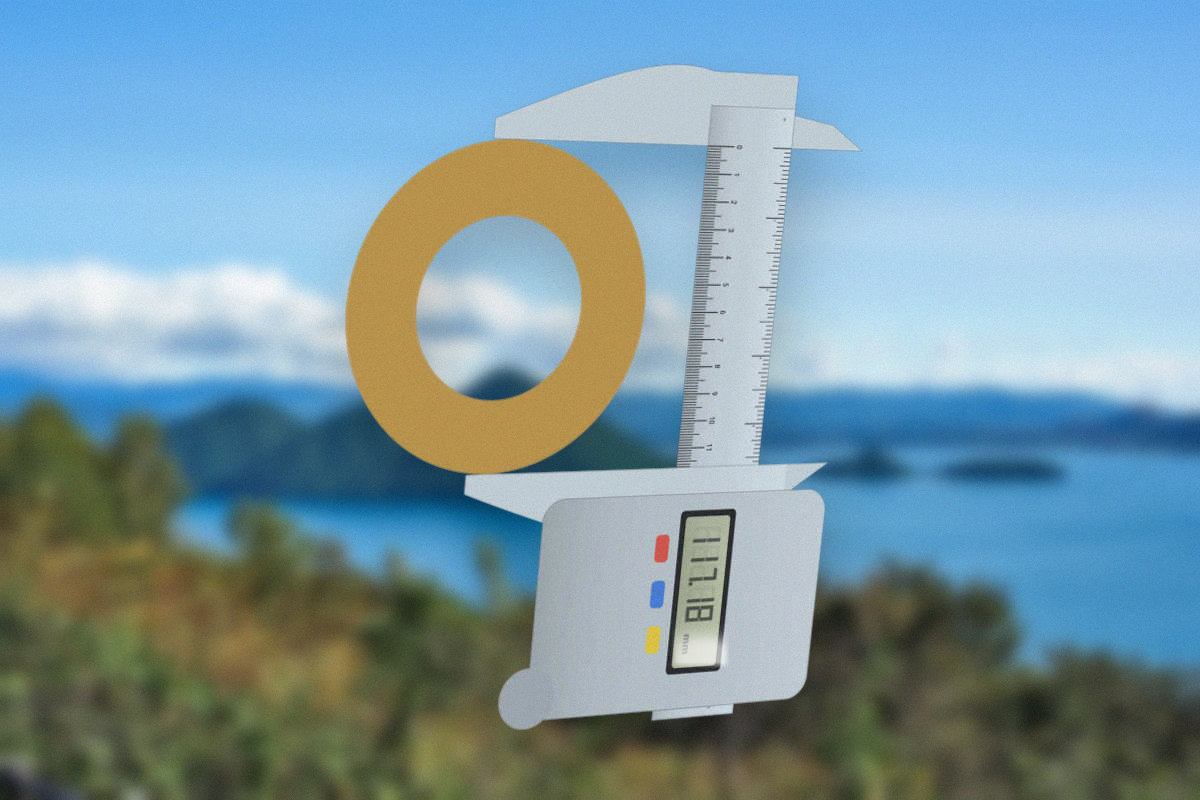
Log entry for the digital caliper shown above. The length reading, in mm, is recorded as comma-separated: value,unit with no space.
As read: 117.18,mm
